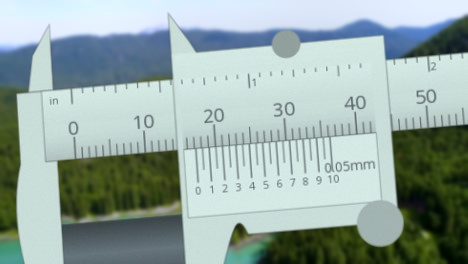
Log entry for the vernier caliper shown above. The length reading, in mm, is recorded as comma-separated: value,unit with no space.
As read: 17.2,mm
